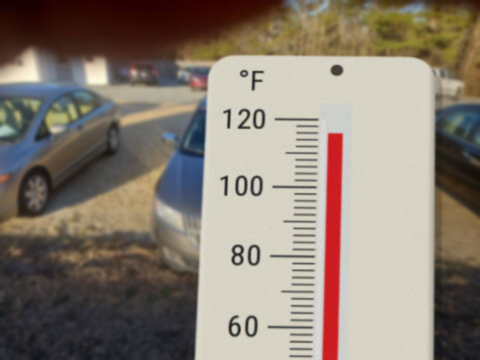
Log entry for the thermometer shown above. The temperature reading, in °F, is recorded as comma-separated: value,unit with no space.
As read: 116,°F
